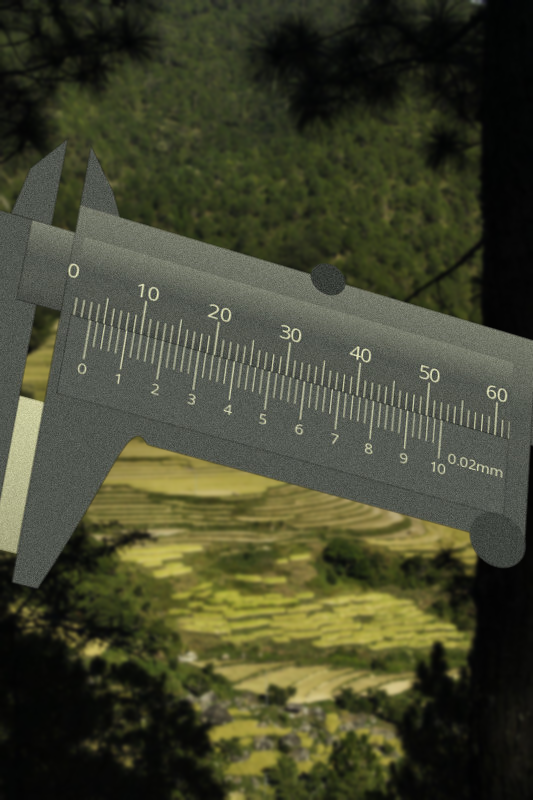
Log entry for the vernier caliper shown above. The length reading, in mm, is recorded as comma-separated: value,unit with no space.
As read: 3.2,mm
